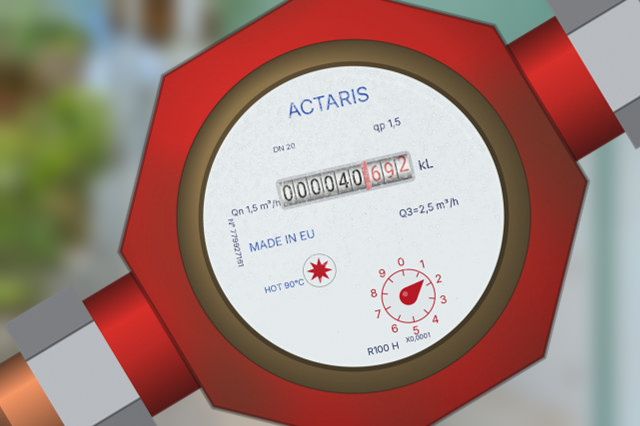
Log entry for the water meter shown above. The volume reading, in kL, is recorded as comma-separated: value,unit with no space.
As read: 40.6921,kL
